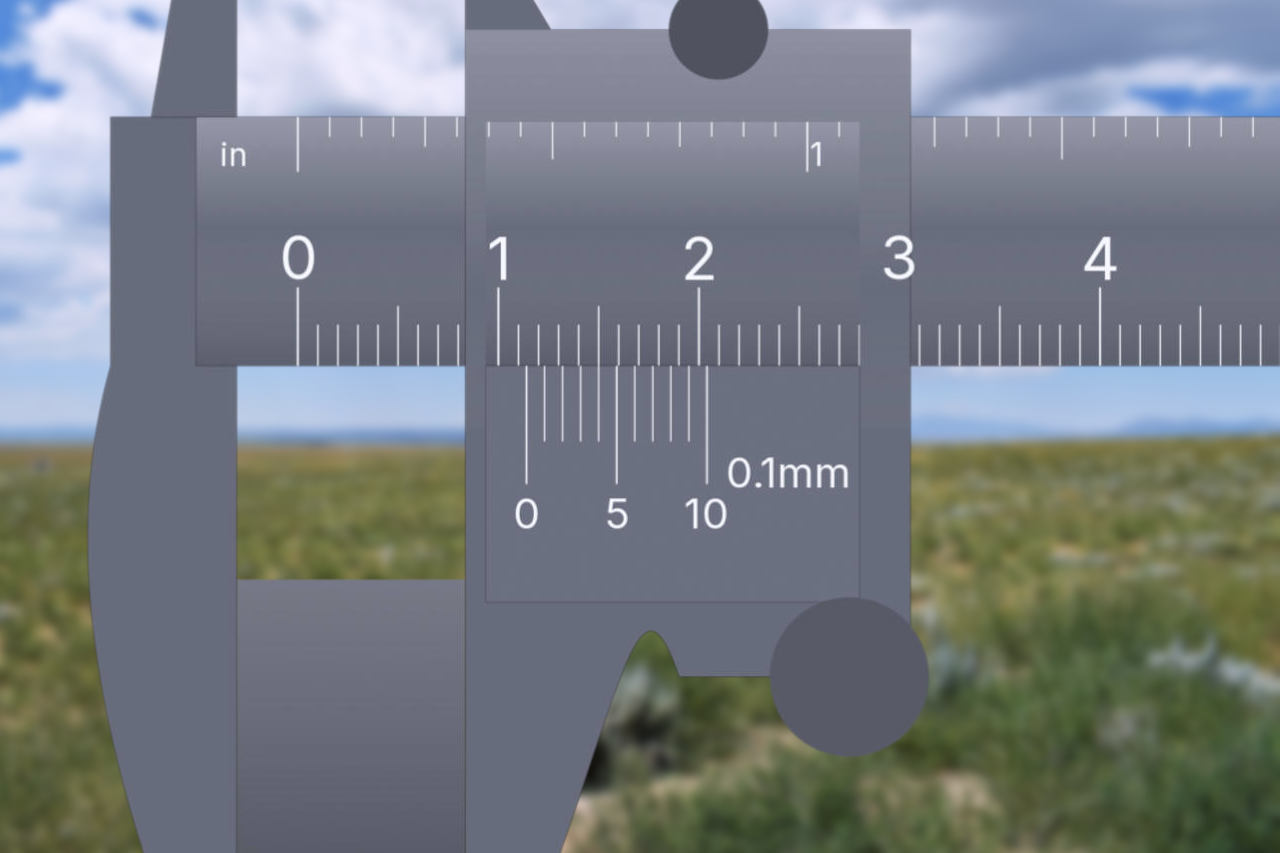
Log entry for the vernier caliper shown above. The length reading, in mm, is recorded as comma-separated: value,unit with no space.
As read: 11.4,mm
